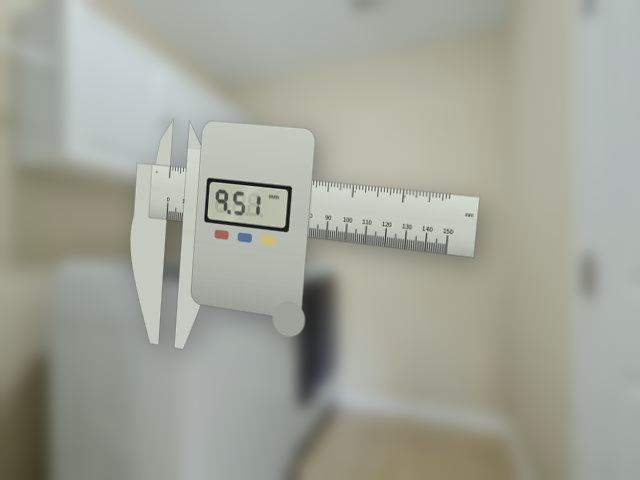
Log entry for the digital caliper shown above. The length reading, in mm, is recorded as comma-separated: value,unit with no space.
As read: 9.51,mm
